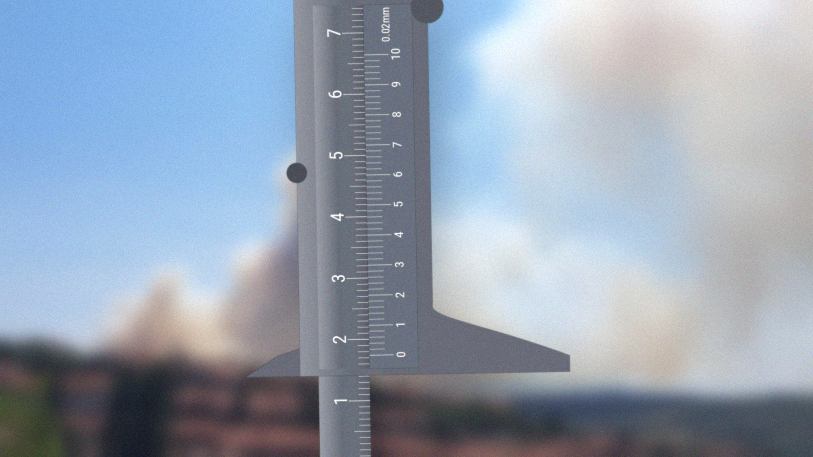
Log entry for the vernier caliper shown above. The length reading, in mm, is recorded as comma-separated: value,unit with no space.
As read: 17.4,mm
